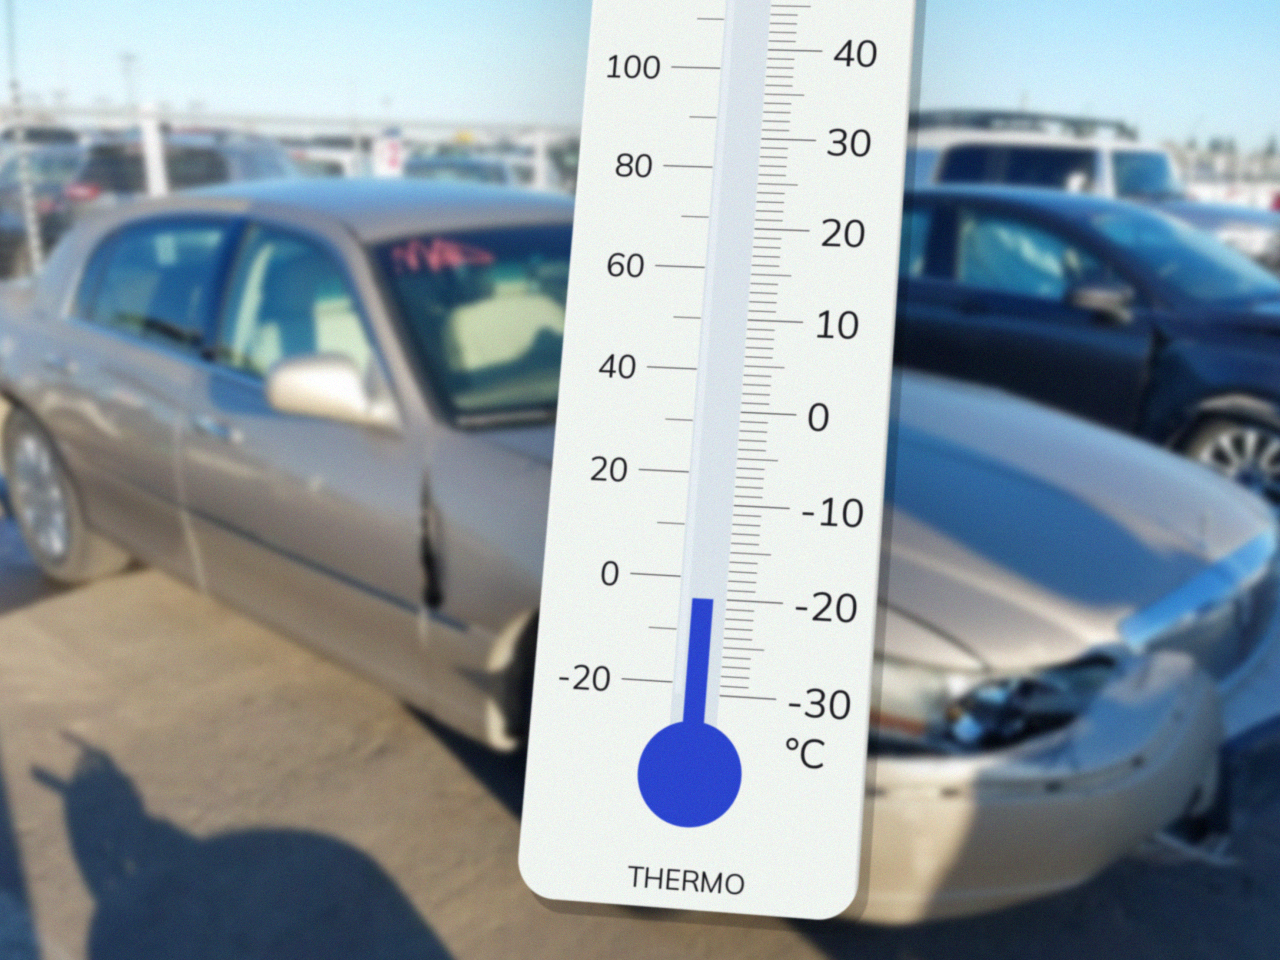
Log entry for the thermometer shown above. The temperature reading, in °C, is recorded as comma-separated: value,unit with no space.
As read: -20,°C
